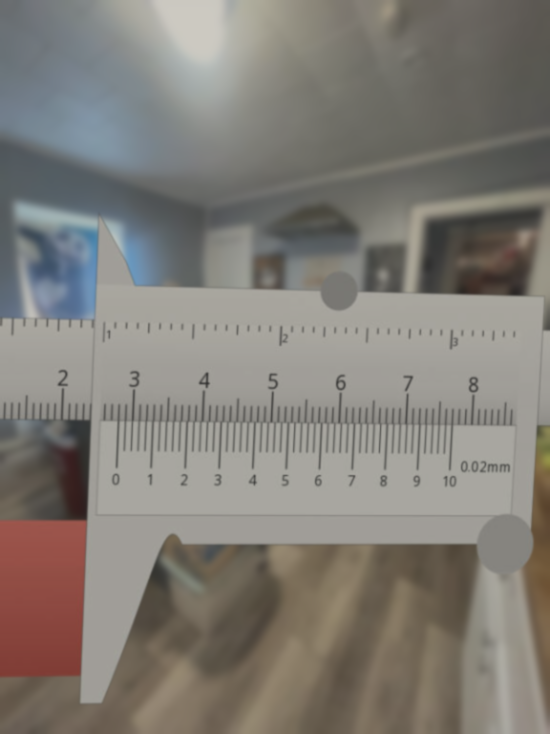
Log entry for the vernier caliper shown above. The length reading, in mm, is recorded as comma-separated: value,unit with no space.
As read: 28.0,mm
